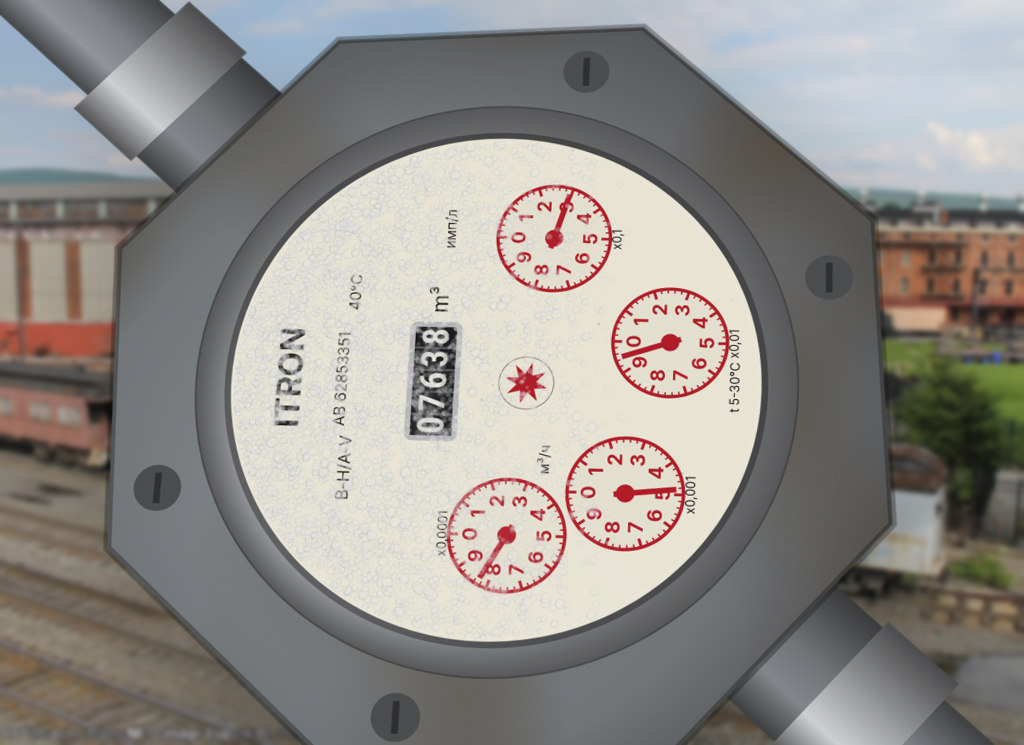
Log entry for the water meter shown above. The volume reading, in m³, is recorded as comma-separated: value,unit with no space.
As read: 7638.2948,m³
